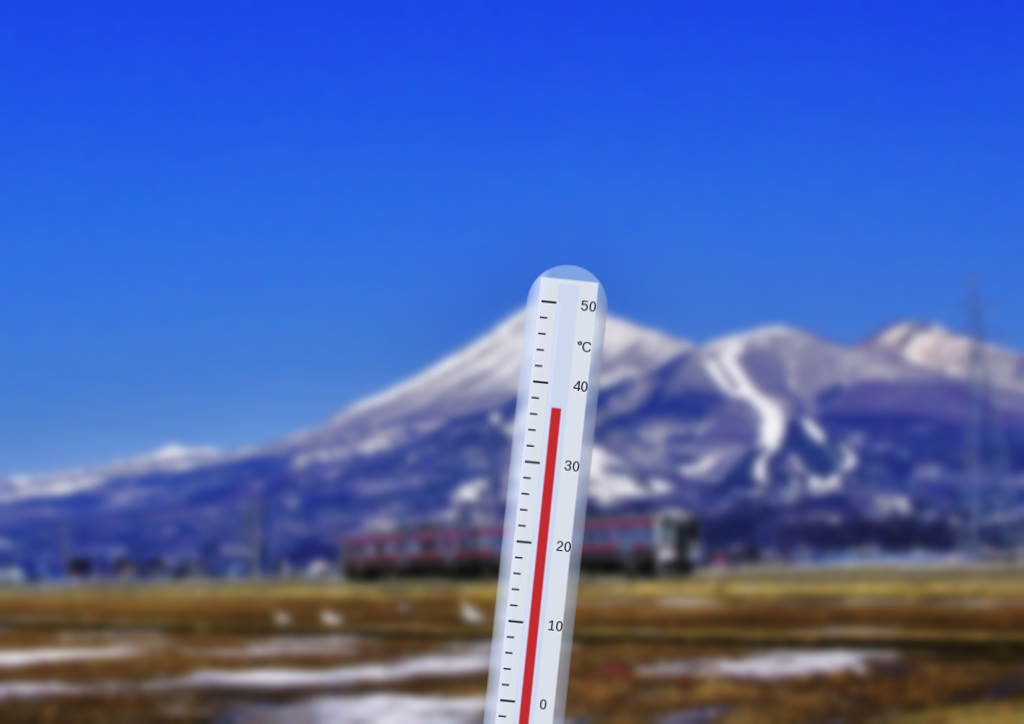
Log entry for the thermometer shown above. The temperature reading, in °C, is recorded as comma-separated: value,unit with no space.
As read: 37,°C
